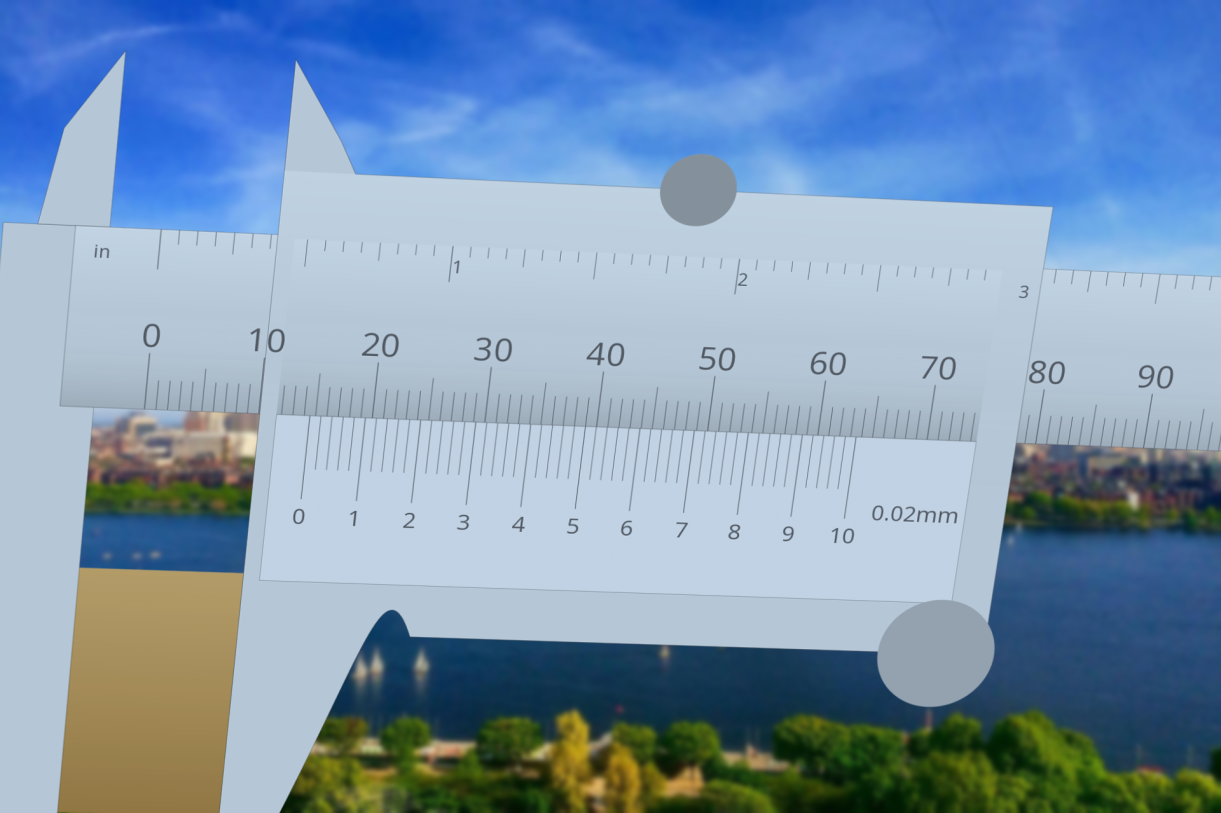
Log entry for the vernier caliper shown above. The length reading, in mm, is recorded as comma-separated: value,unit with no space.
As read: 14.5,mm
